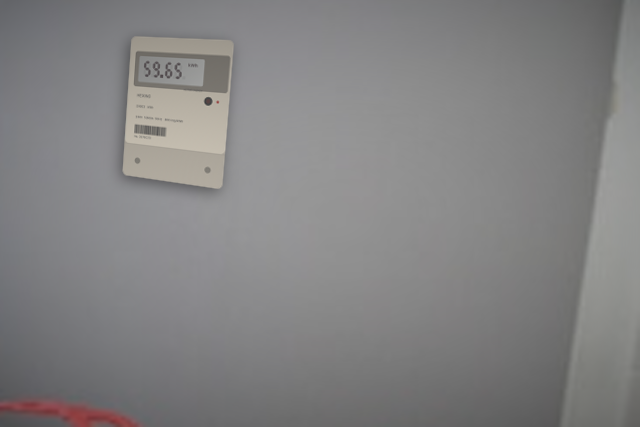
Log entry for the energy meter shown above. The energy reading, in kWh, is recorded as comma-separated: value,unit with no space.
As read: 59.65,kWh
